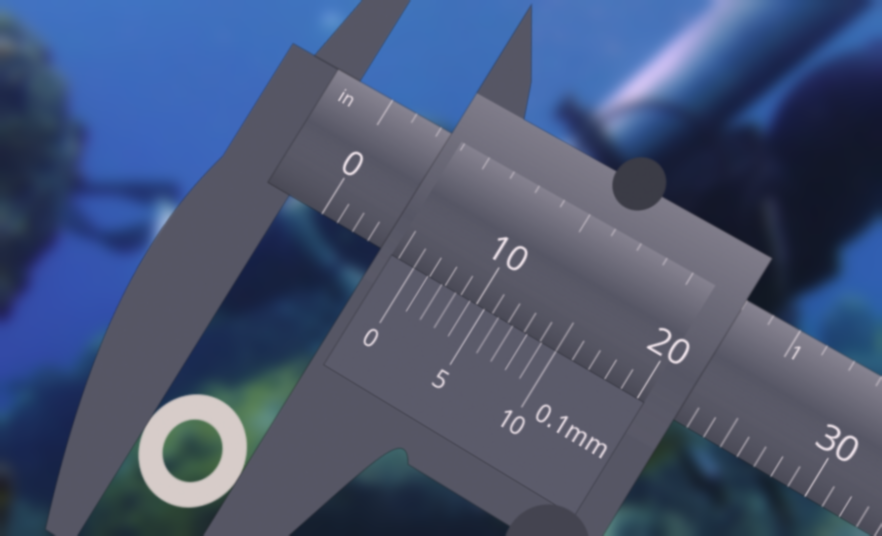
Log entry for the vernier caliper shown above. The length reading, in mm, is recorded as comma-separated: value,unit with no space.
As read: 6.0,mm
